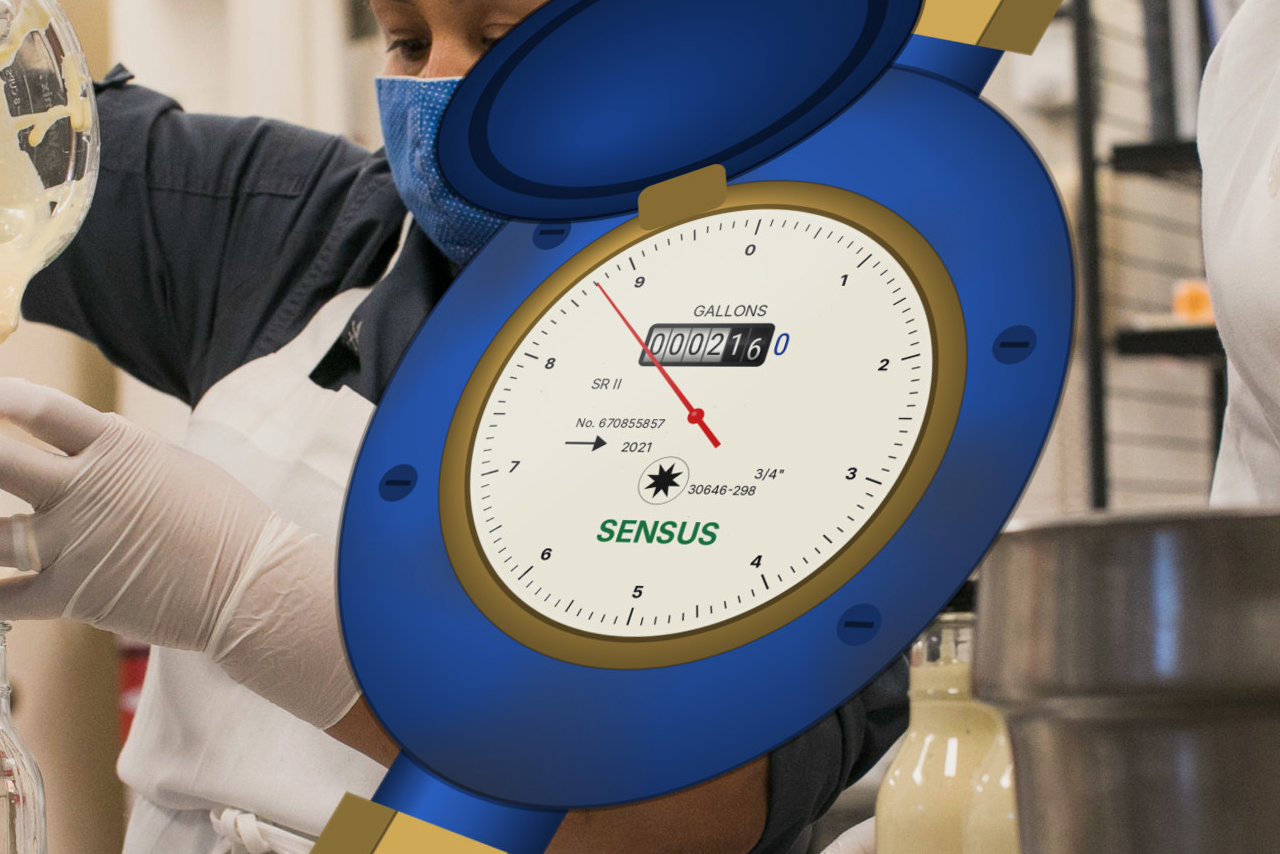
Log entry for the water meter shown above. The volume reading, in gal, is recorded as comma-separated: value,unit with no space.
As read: 2158.7,gal
